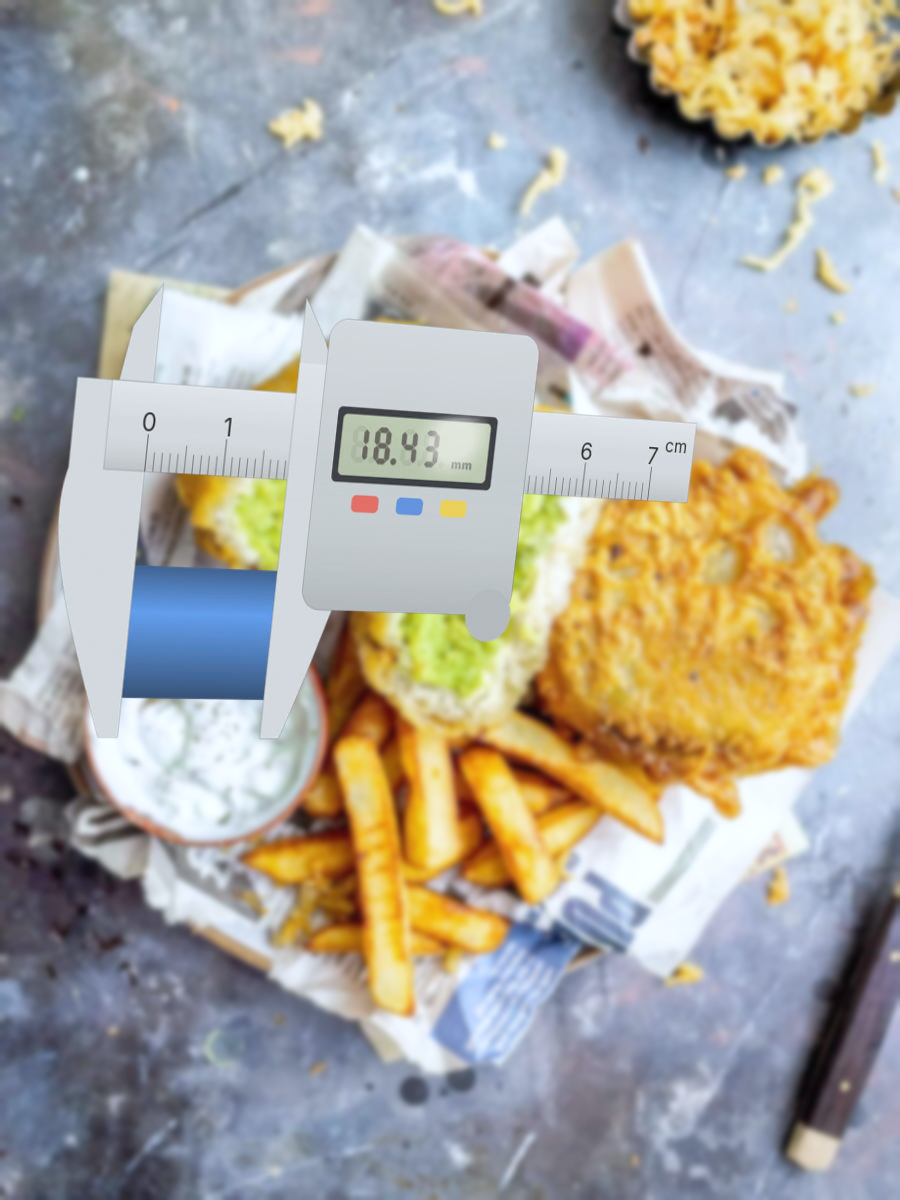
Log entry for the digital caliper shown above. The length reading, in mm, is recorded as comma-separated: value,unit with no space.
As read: 18.43,mm
